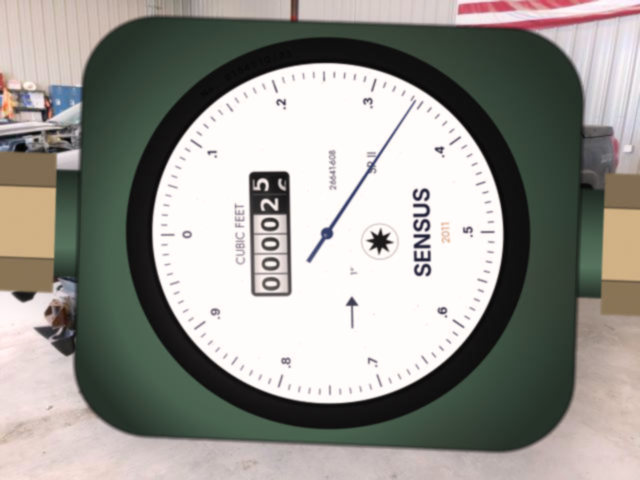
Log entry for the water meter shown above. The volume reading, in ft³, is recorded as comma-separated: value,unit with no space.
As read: 25.34,ft³
